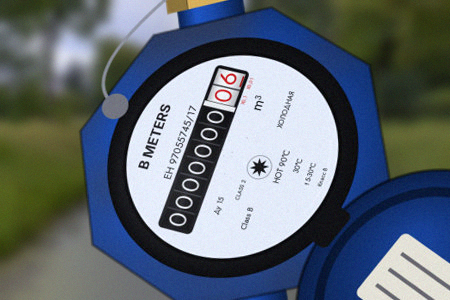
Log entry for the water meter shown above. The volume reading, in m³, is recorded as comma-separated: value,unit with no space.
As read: 0.06,m³
